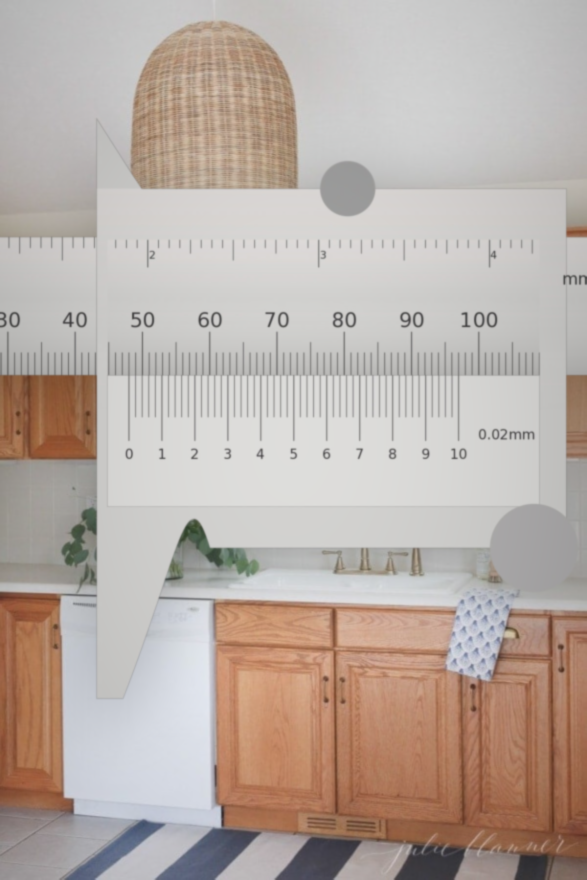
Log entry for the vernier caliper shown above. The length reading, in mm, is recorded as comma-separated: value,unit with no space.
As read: 48.0,mm
